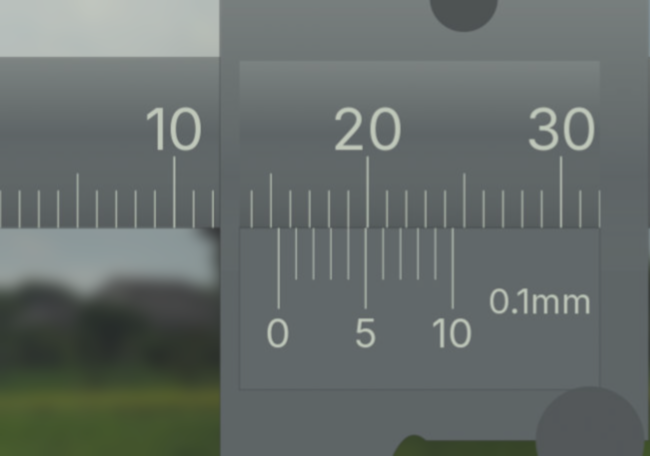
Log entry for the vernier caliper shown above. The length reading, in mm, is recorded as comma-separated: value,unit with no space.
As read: 15.4,mm
